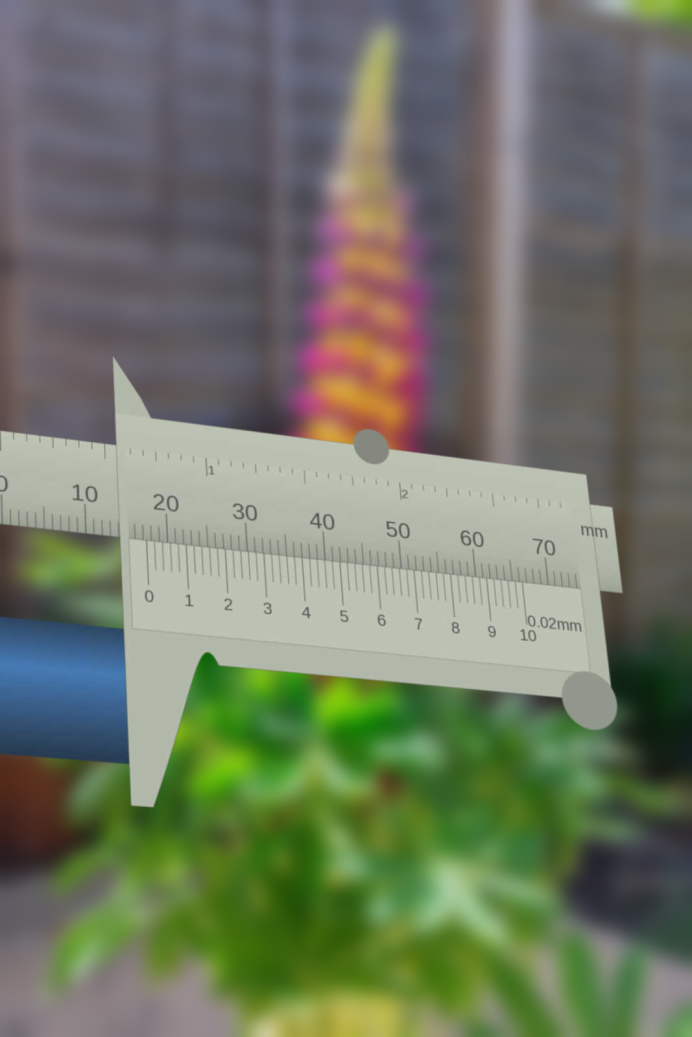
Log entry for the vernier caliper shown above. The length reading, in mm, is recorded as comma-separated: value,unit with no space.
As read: 17.4,mm
